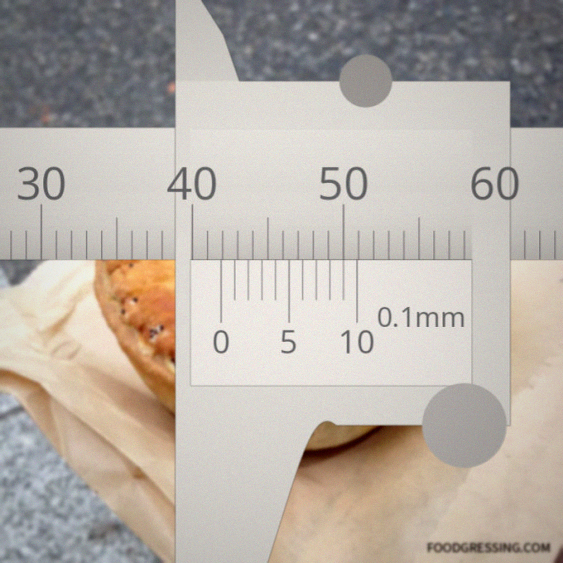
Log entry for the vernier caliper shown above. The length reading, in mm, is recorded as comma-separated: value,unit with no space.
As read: 41.9,mm
